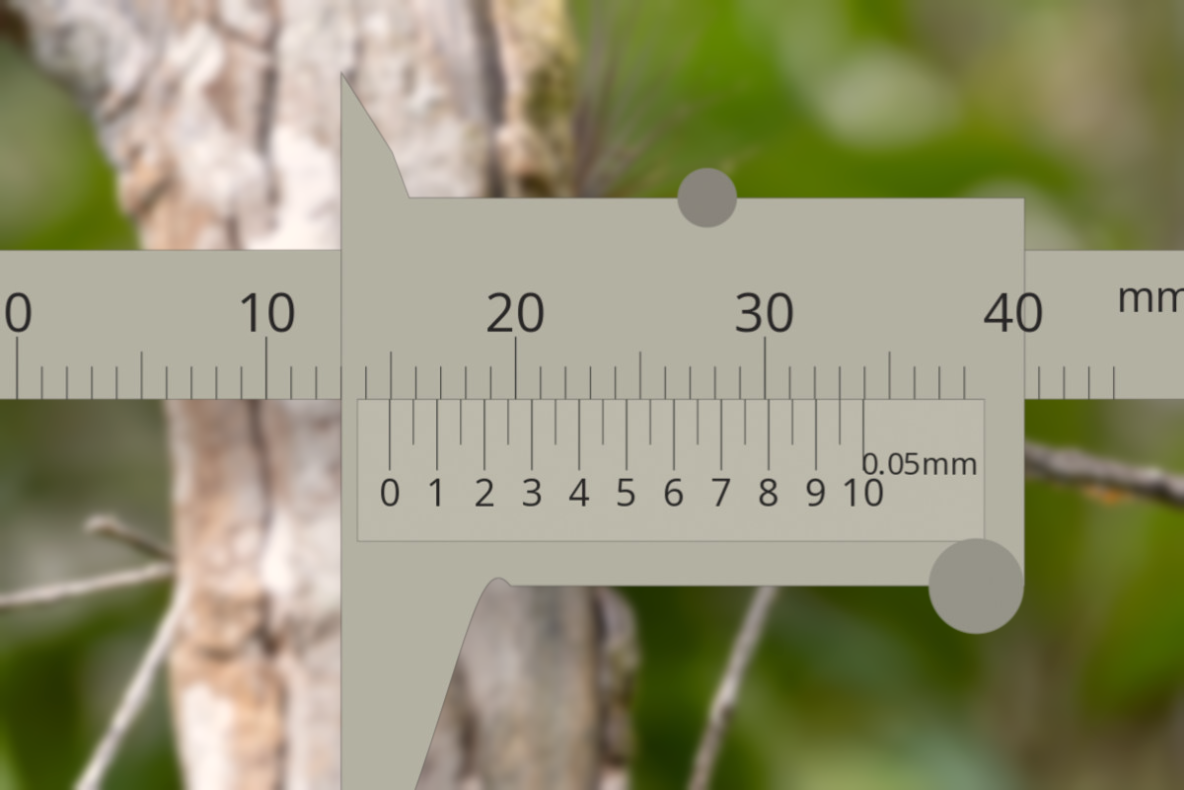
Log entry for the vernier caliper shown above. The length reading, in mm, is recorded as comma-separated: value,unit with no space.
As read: 14.95,mm
